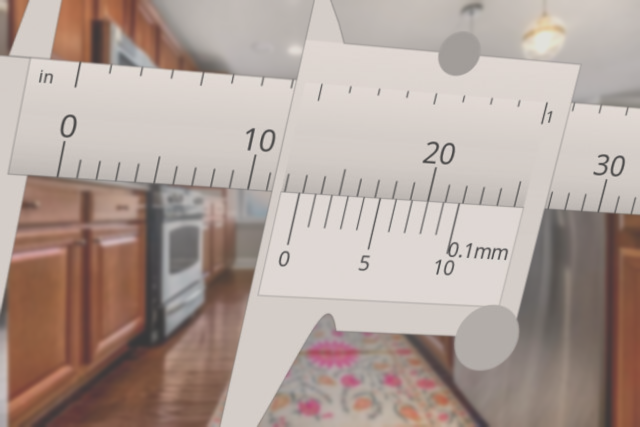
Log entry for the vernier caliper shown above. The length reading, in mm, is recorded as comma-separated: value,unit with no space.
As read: 12.8,mm
